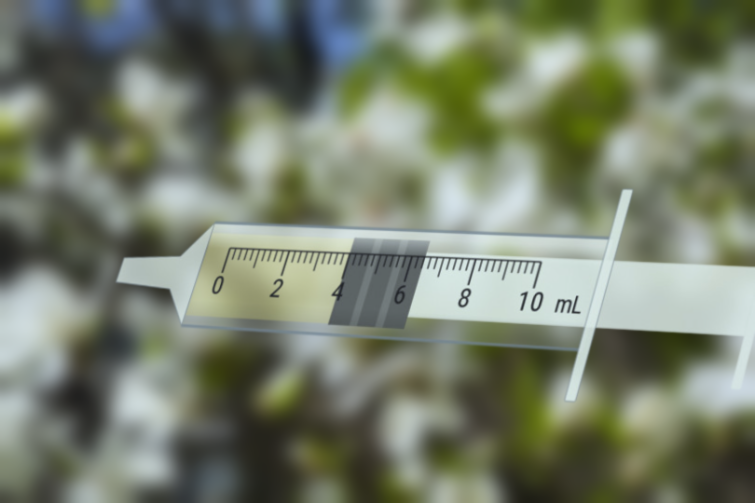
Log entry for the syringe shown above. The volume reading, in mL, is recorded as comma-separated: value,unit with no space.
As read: 4,mL
